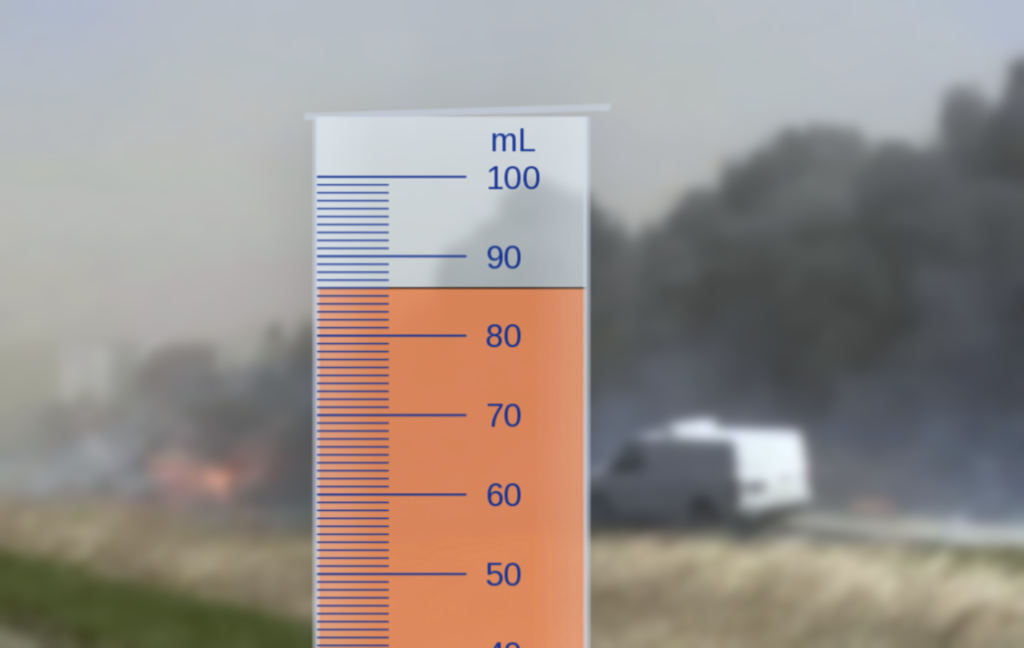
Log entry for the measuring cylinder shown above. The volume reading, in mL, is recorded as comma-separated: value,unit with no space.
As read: 86,mL
